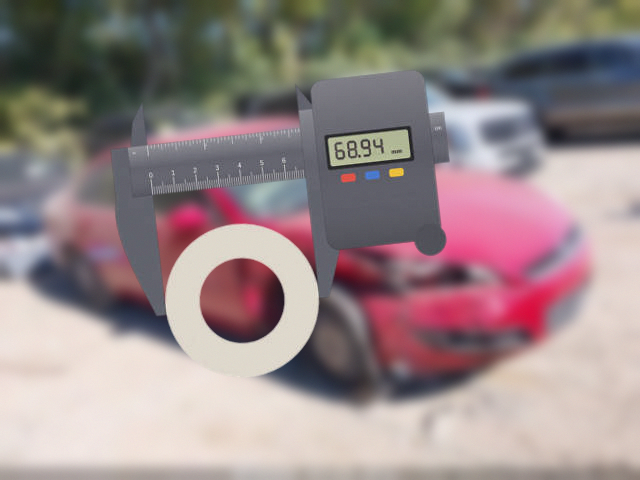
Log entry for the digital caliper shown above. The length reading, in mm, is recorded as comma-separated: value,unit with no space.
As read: 68.94,mm
